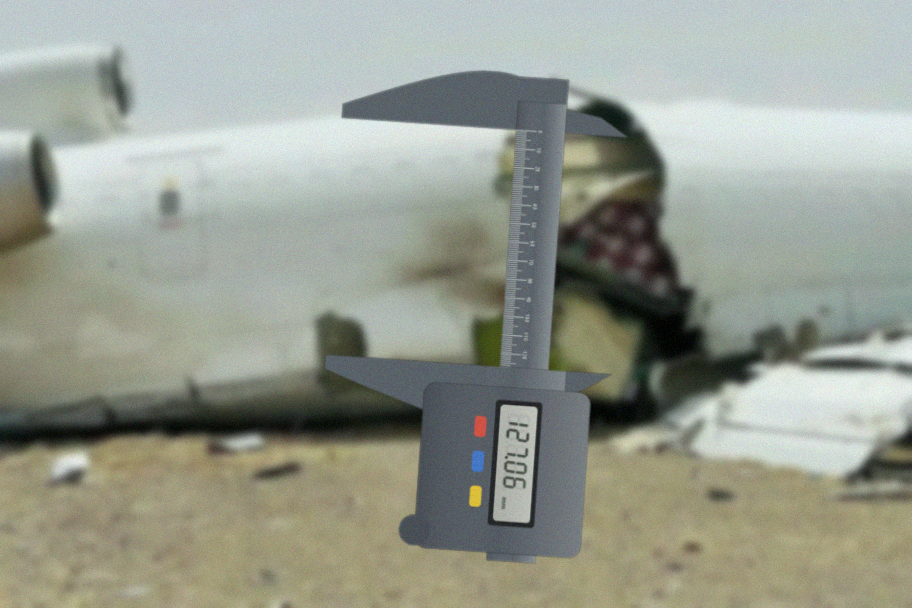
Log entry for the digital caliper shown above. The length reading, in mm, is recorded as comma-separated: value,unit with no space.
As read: 127.06,mm
